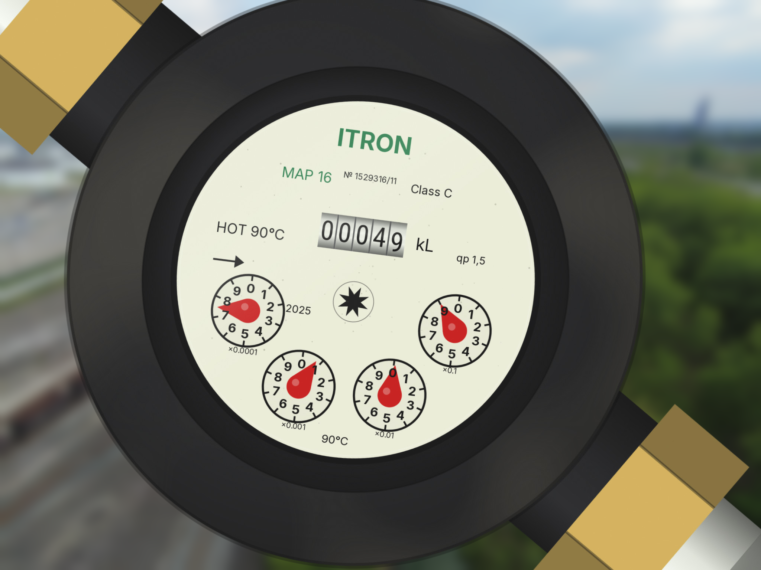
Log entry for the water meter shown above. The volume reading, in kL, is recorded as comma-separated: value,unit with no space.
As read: 48.9007,kL
